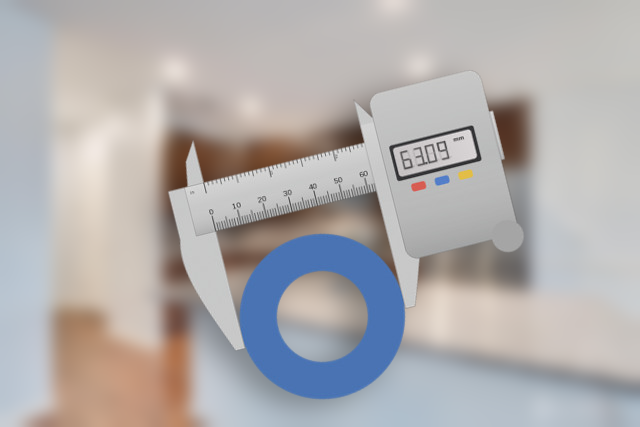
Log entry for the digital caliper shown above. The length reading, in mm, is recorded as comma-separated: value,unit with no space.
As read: 63.09,mm
